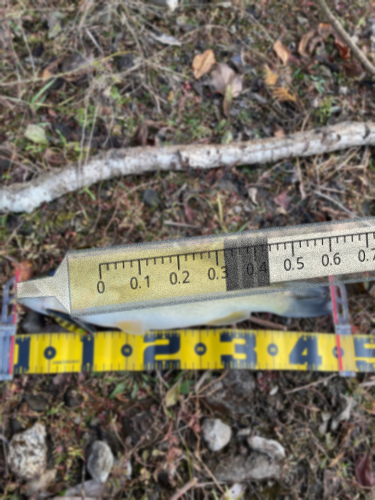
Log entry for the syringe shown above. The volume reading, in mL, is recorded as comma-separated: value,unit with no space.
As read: 0.32,mL
